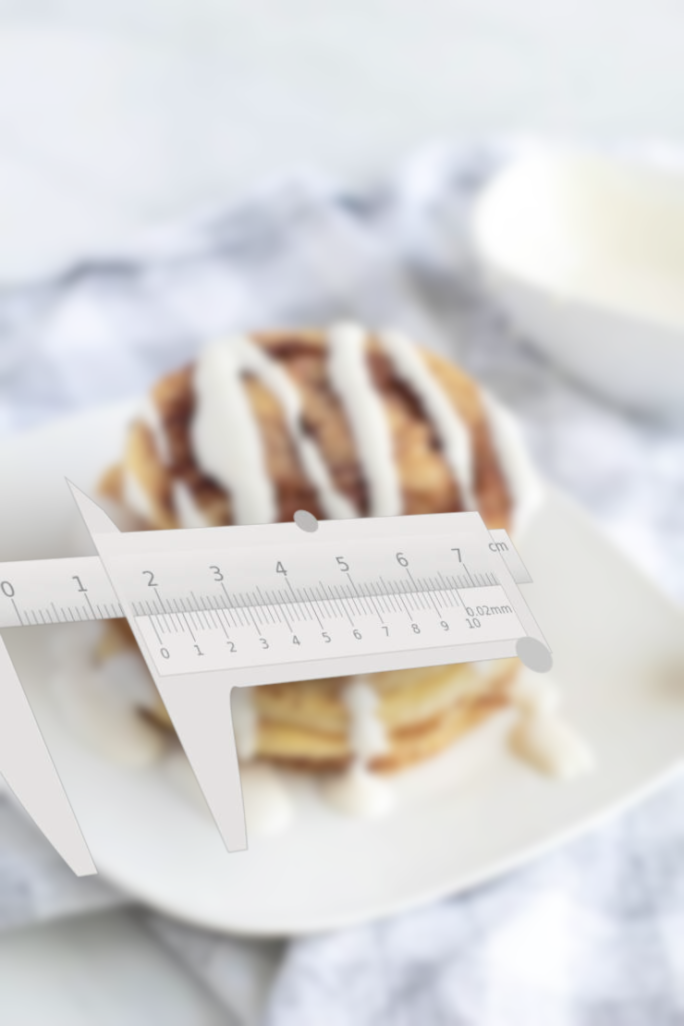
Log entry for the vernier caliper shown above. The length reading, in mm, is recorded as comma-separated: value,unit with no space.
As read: 17.5,mm
